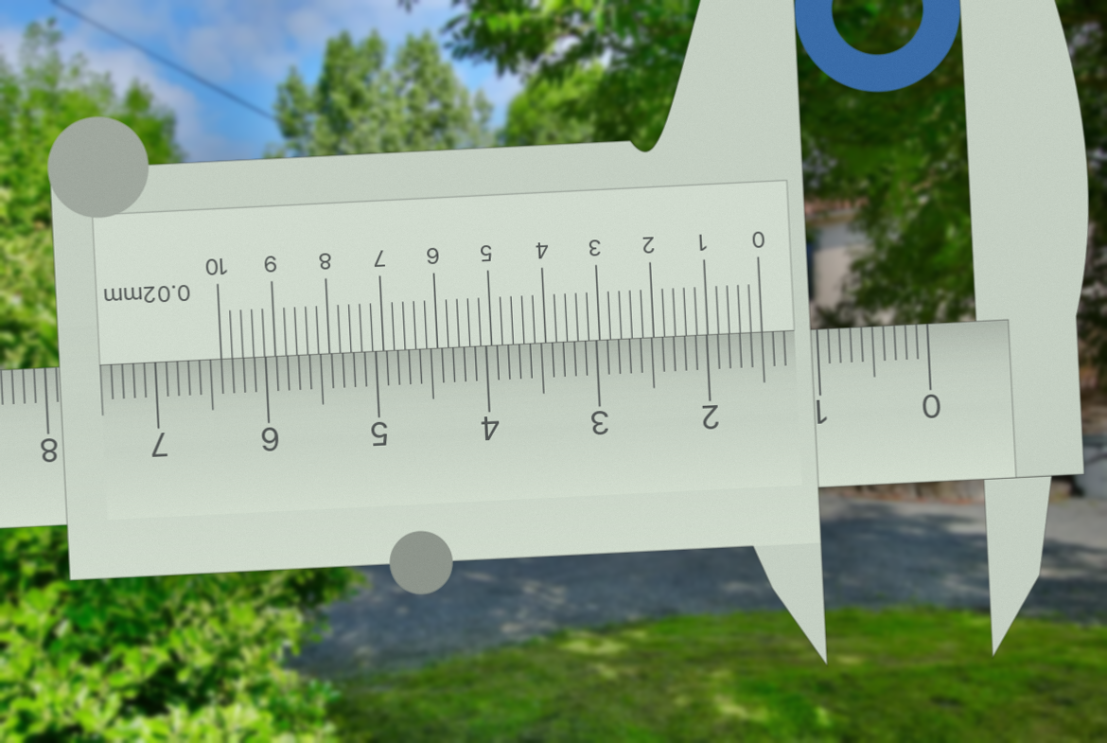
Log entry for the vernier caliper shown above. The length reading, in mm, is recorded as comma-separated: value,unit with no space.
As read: 15.0,mm
